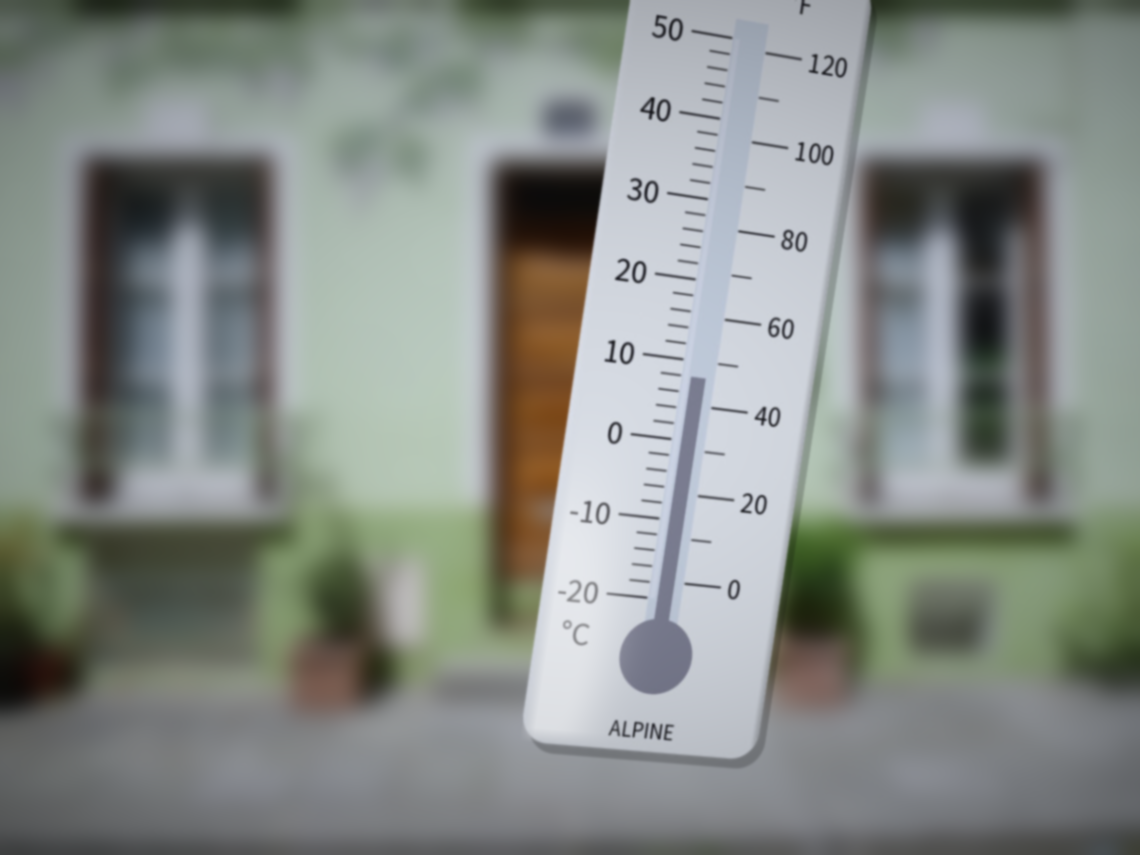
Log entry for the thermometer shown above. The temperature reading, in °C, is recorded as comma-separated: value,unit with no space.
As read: 8,°C
